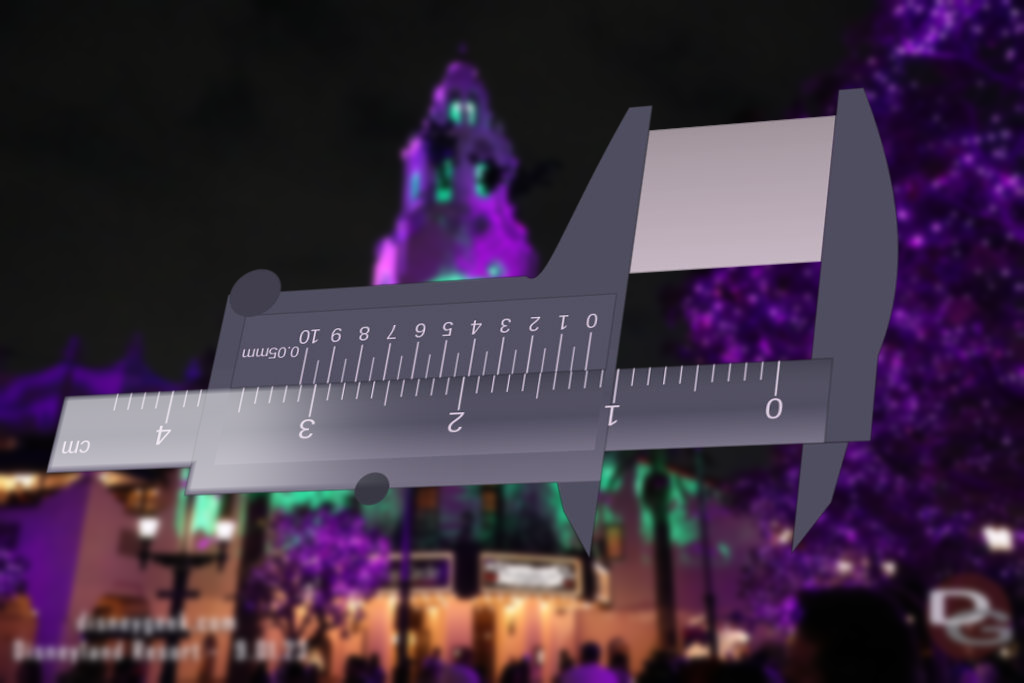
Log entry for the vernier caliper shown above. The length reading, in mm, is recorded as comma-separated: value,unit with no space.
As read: 12.1,mm
